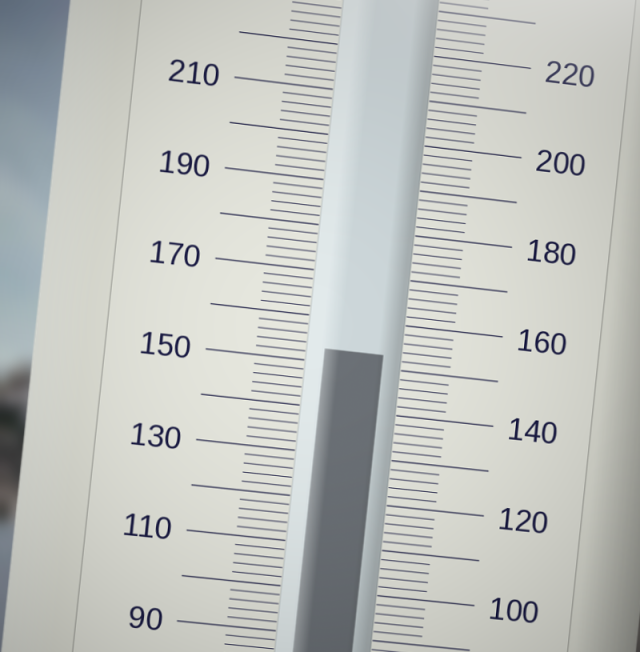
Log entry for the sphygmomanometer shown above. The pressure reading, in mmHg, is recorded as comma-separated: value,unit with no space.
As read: 153,mmHg
